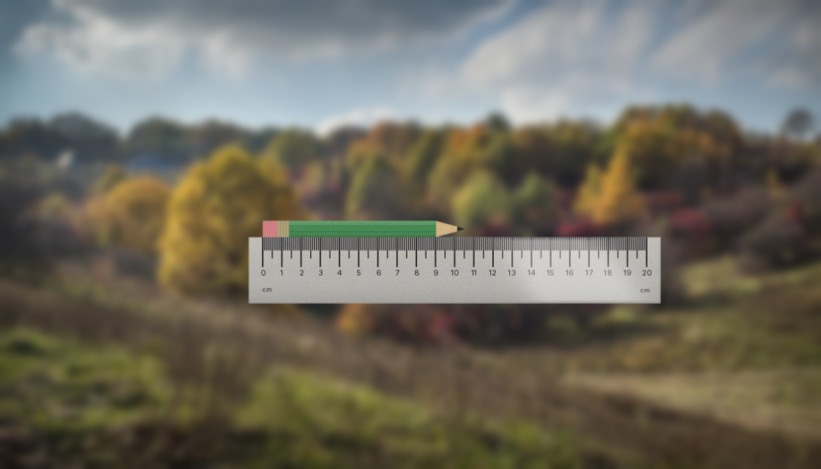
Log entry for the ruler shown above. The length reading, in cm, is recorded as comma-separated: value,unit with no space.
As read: 10.5,cm
